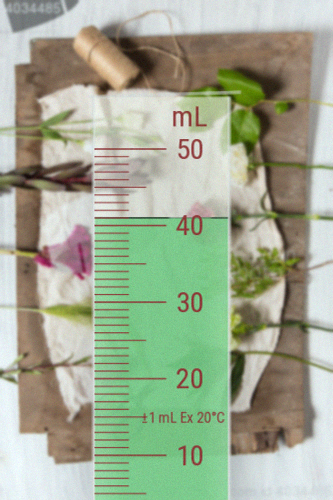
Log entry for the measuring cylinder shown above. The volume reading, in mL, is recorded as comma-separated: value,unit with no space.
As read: 41,mL
